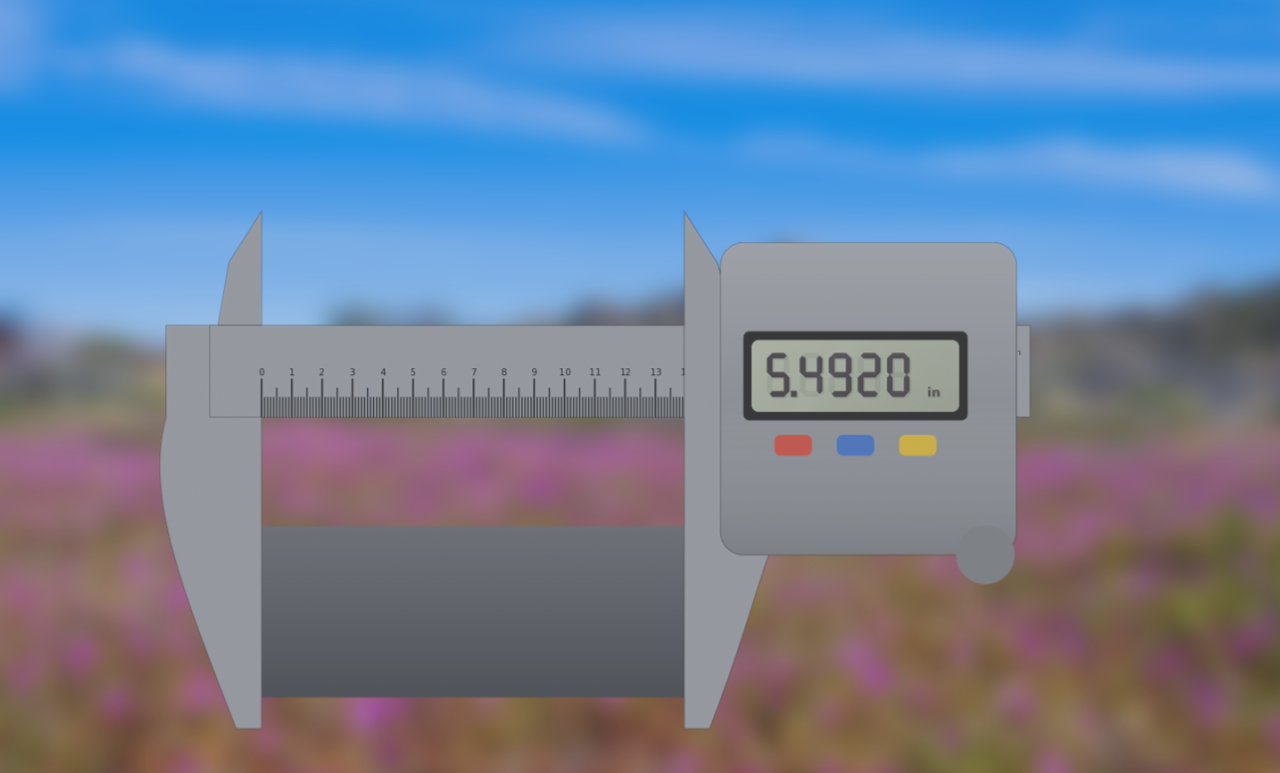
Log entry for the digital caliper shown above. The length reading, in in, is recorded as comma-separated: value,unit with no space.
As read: 5.4920,in
